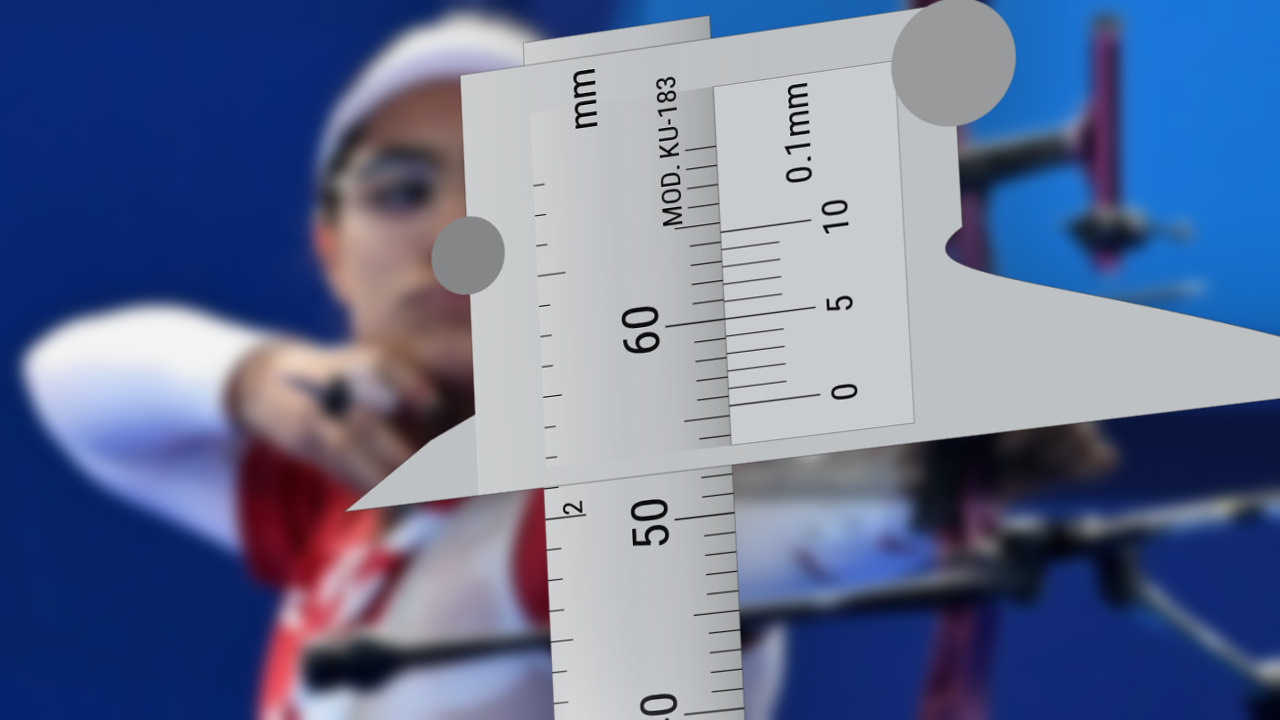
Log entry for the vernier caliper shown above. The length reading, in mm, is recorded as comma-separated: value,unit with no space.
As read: 55.5,mm
